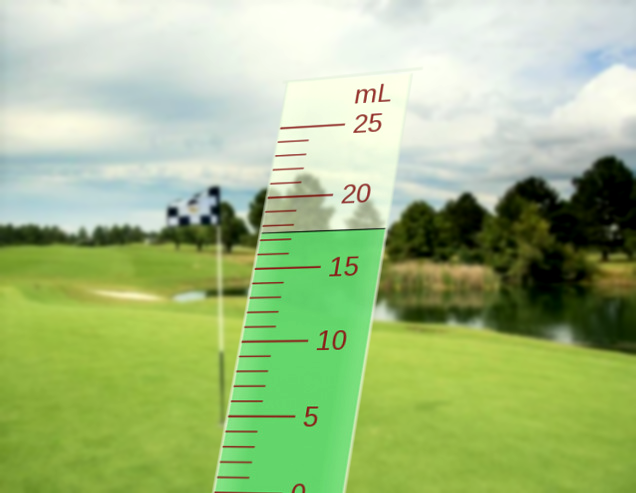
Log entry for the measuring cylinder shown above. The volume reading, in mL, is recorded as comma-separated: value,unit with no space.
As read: 17.5,mL
